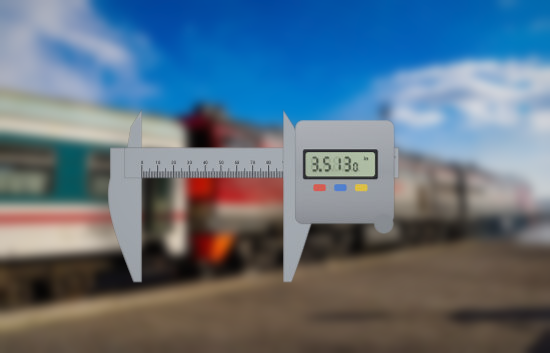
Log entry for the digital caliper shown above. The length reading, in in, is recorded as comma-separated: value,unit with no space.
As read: 3.5130,in
